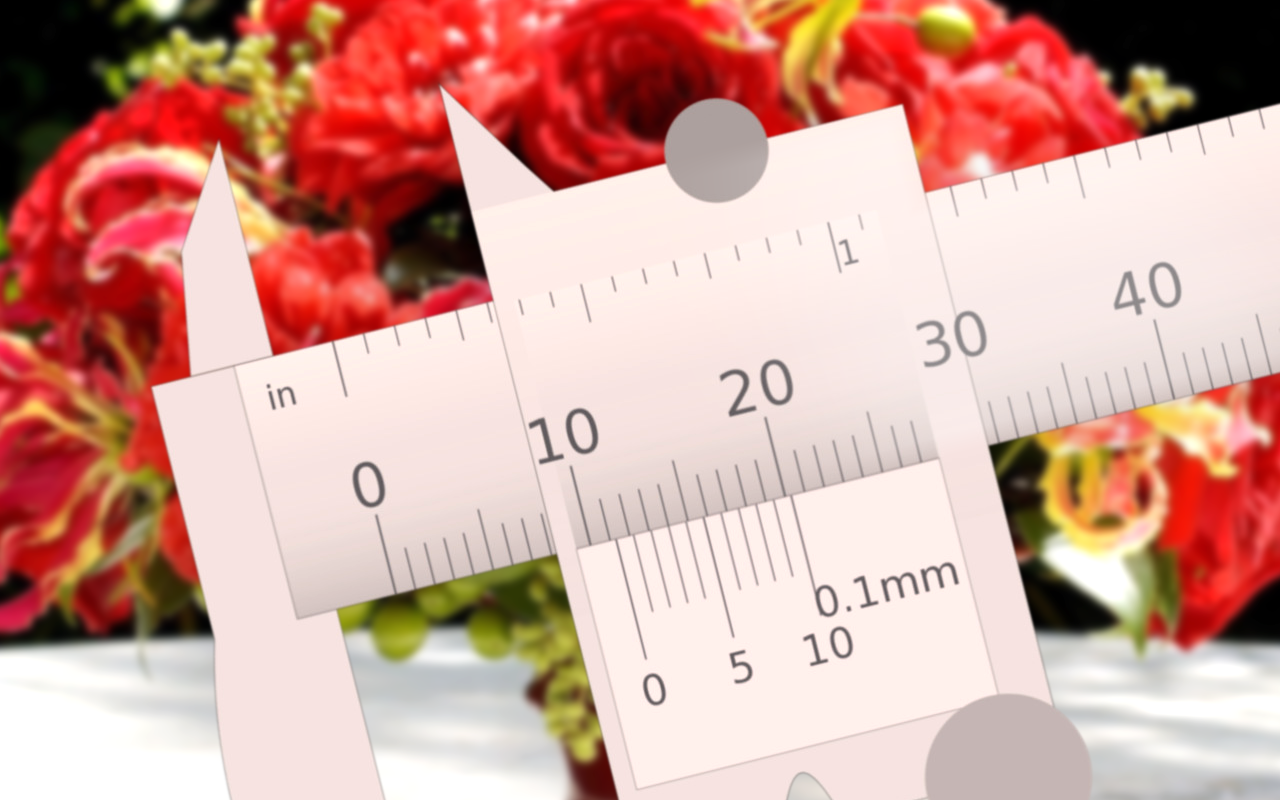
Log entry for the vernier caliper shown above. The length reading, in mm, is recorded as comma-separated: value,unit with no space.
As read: 11.3,mm
